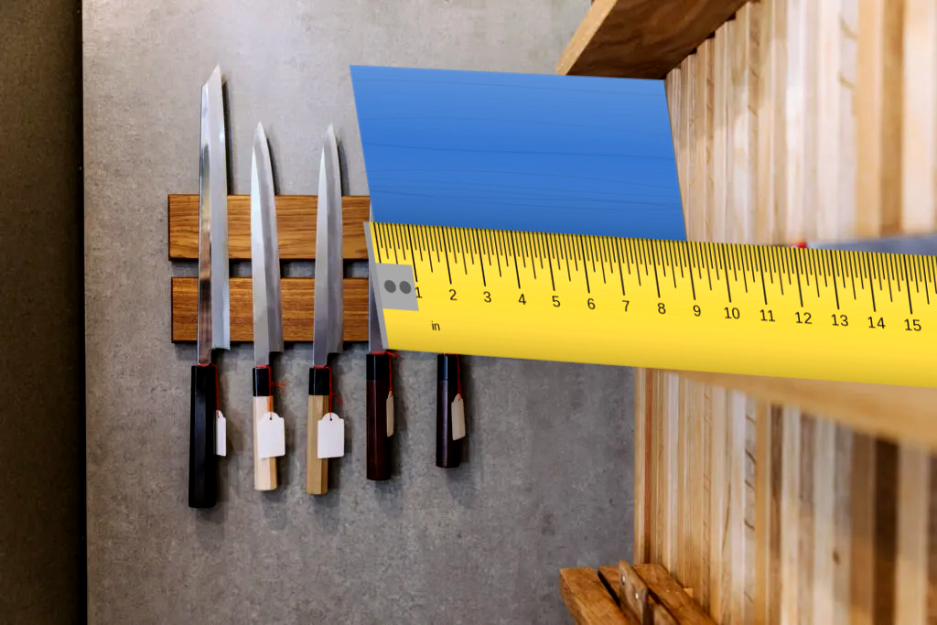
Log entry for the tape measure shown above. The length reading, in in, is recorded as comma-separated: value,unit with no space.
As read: 9,in
